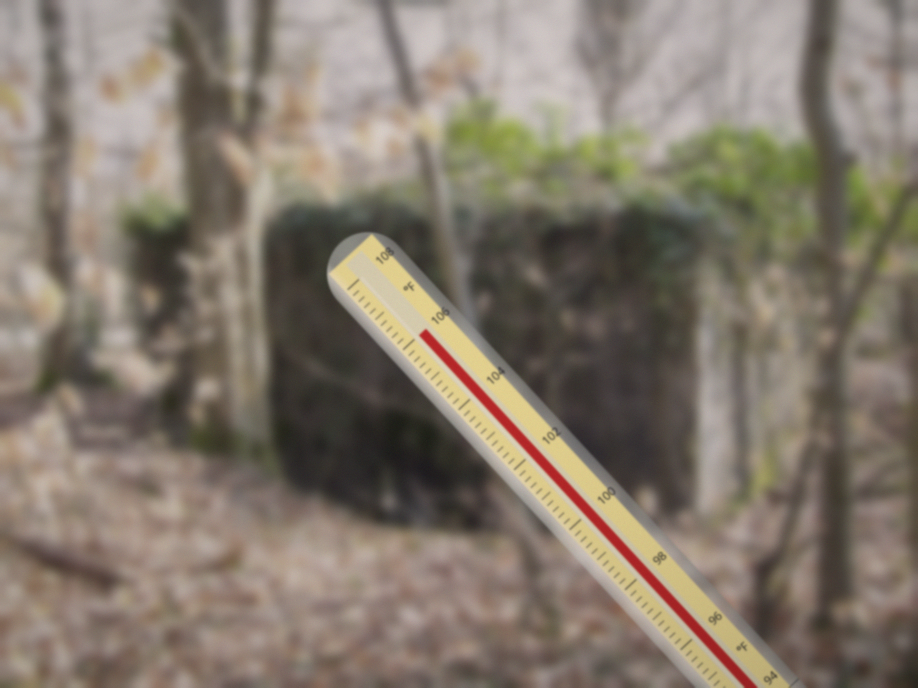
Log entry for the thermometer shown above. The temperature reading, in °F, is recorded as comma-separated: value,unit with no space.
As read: 106,°F
